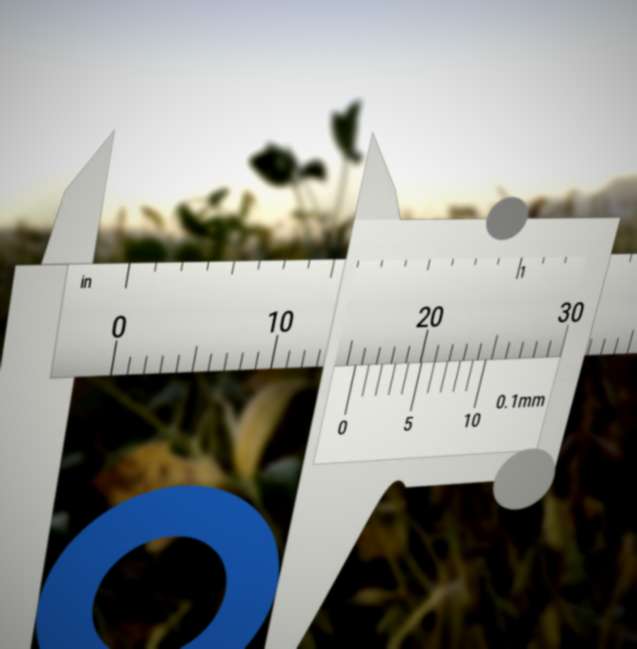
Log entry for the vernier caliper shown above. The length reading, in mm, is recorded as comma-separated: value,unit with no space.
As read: 15.6,mm
